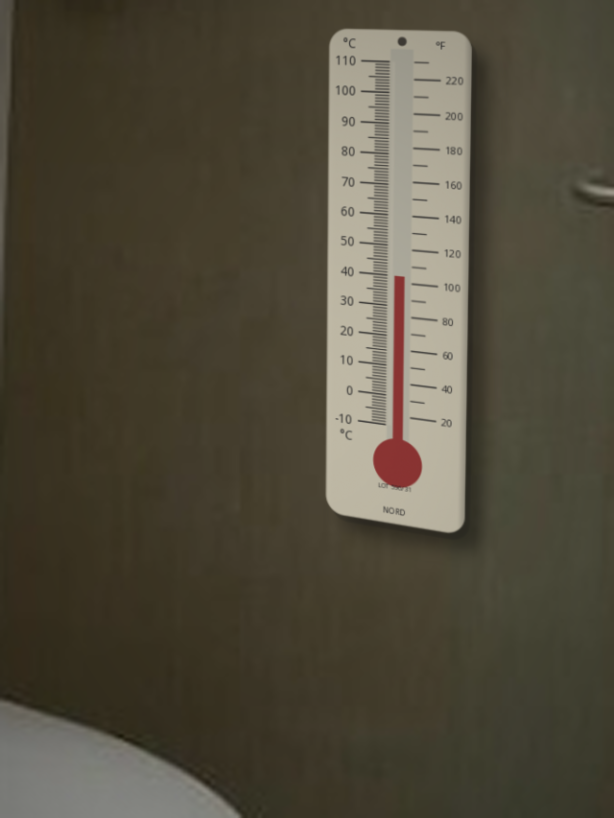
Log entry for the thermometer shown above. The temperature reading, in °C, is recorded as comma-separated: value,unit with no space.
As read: 40,°C
